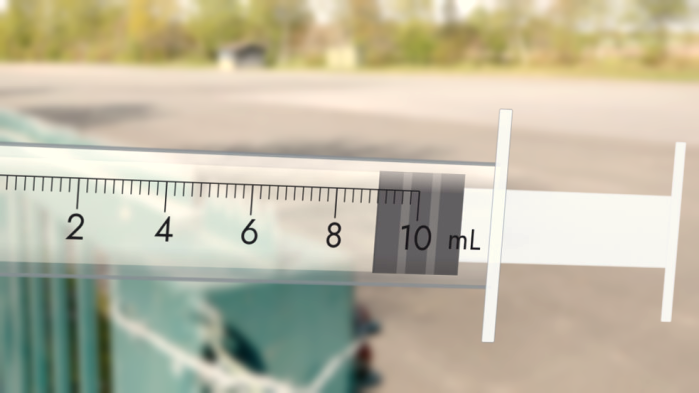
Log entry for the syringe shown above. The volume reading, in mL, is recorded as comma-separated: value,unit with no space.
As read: 9,mL
